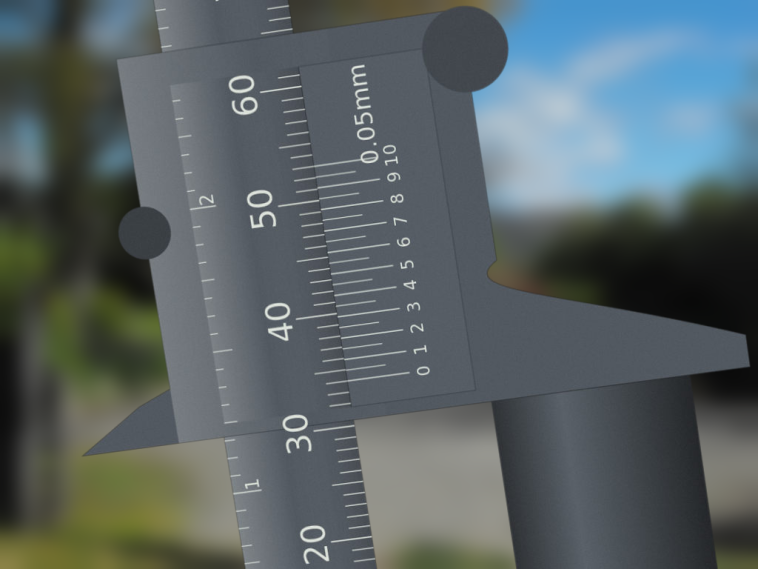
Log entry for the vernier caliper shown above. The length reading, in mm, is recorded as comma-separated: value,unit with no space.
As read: 34.0,mm
